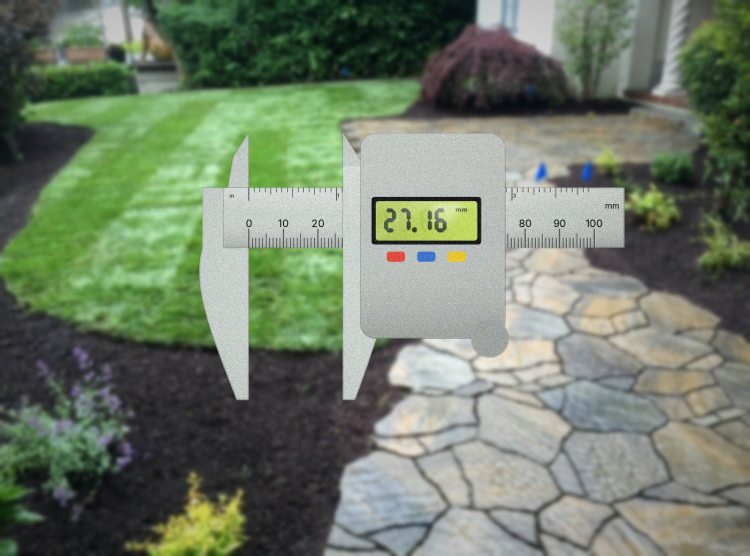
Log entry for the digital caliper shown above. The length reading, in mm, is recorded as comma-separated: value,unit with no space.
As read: 27.16,mm
